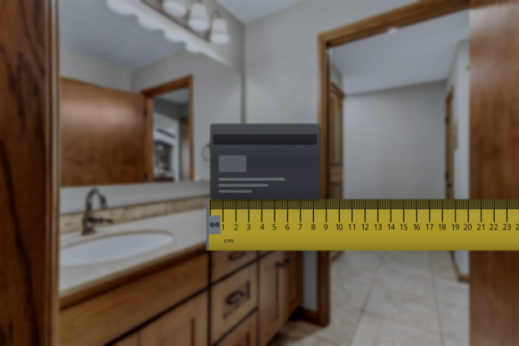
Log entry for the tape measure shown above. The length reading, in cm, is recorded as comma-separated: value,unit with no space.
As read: 8.5,cm
